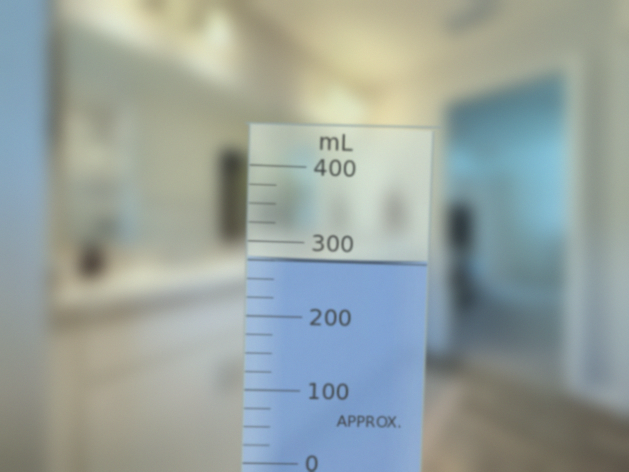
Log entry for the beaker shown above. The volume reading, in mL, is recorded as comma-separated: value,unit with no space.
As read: 275,mL
